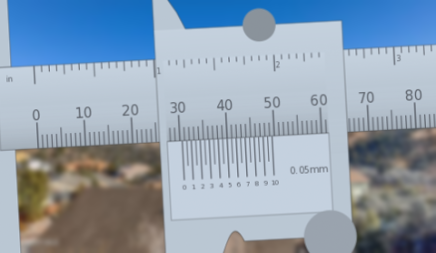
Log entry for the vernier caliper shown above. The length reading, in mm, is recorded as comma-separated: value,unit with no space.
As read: 30.5,mm
